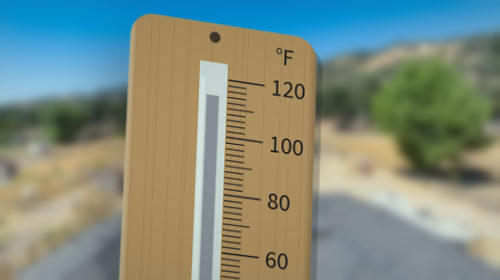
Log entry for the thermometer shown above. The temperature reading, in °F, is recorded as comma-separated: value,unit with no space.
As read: 114,°F
